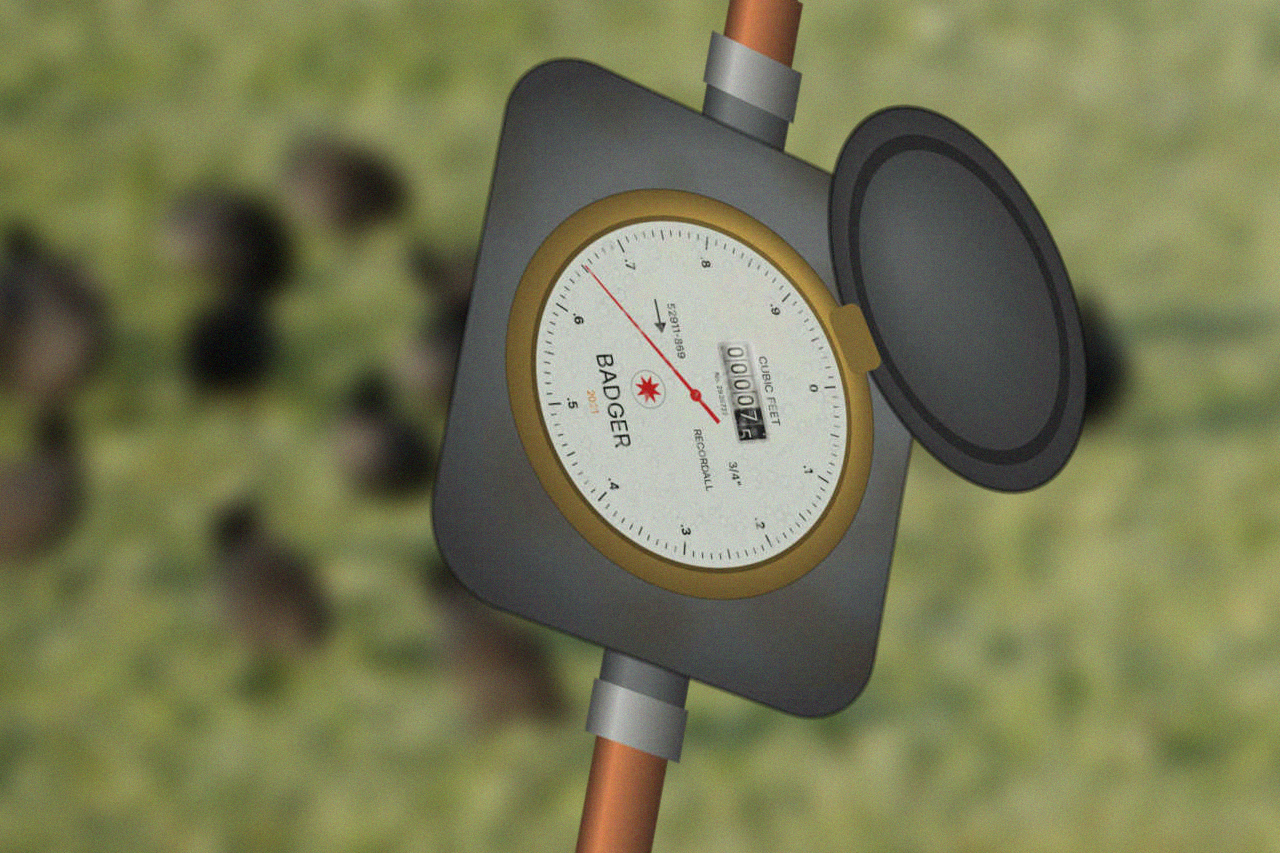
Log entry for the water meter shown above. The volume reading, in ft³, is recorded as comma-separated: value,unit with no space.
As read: 74.65,ft³
